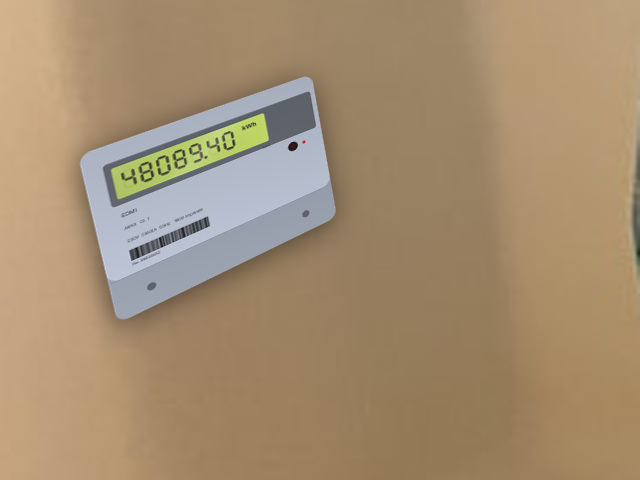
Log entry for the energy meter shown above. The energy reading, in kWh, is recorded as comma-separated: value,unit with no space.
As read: 48089.40,kWh
